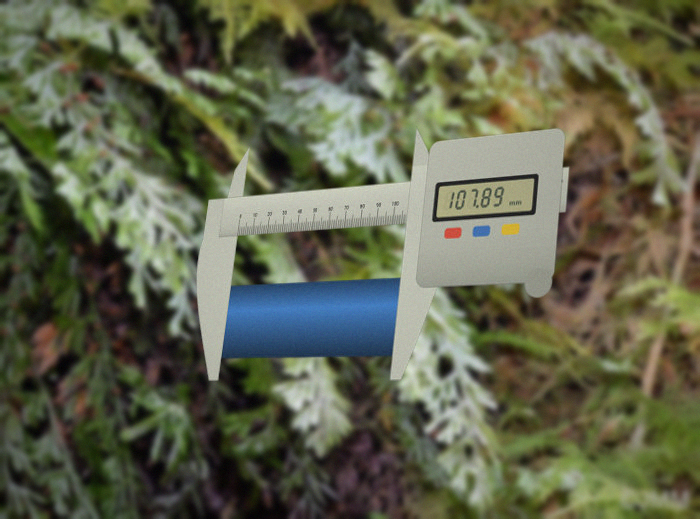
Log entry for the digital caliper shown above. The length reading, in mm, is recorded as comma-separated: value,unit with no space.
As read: 107.89,mm
